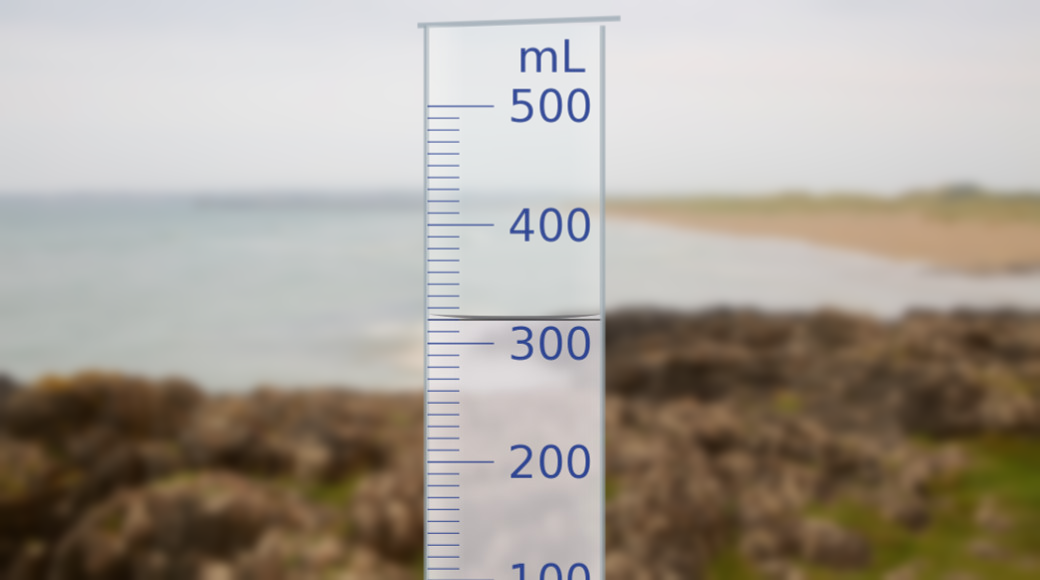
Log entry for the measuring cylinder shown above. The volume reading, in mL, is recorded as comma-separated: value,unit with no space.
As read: 320,mL
